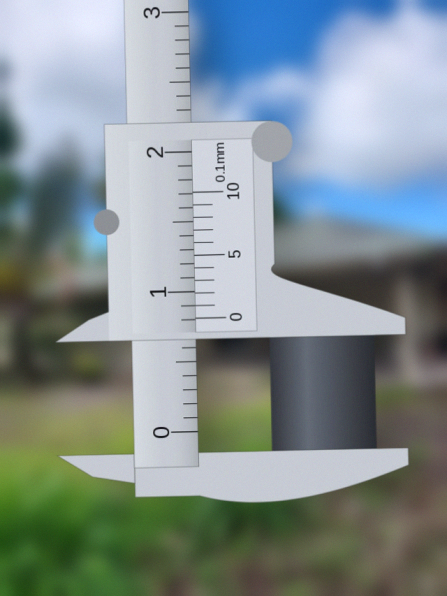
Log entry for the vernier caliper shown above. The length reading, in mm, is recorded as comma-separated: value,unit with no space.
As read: 8.1,mm
